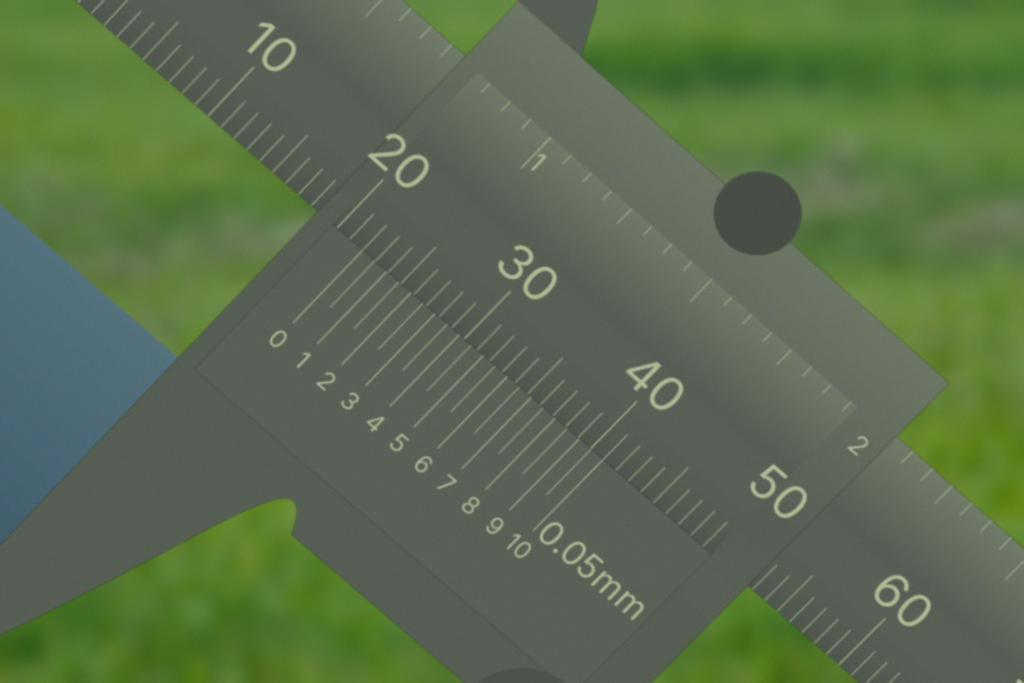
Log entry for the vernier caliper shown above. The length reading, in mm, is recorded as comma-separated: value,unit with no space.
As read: 22.0,mm
